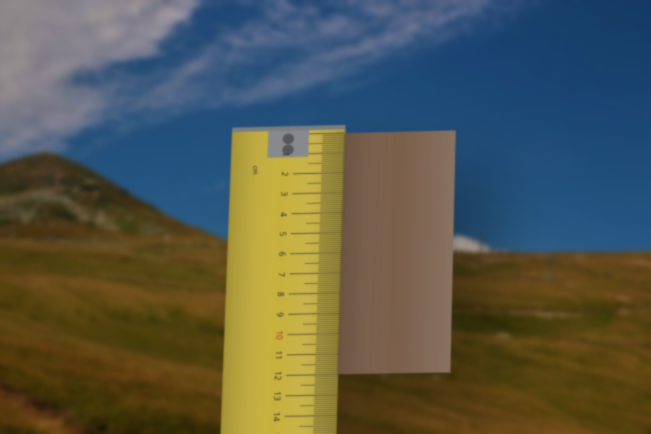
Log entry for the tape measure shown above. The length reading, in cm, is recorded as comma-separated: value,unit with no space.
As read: 12,cm
